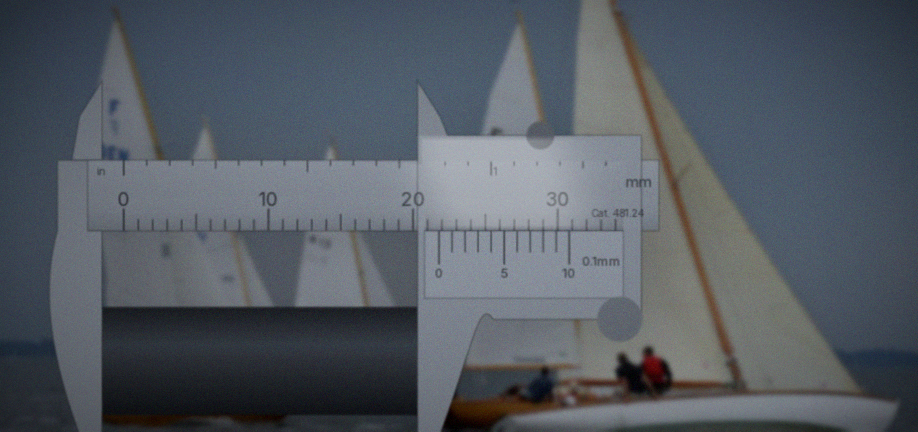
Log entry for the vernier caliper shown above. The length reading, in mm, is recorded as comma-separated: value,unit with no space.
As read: 21.8,mm
